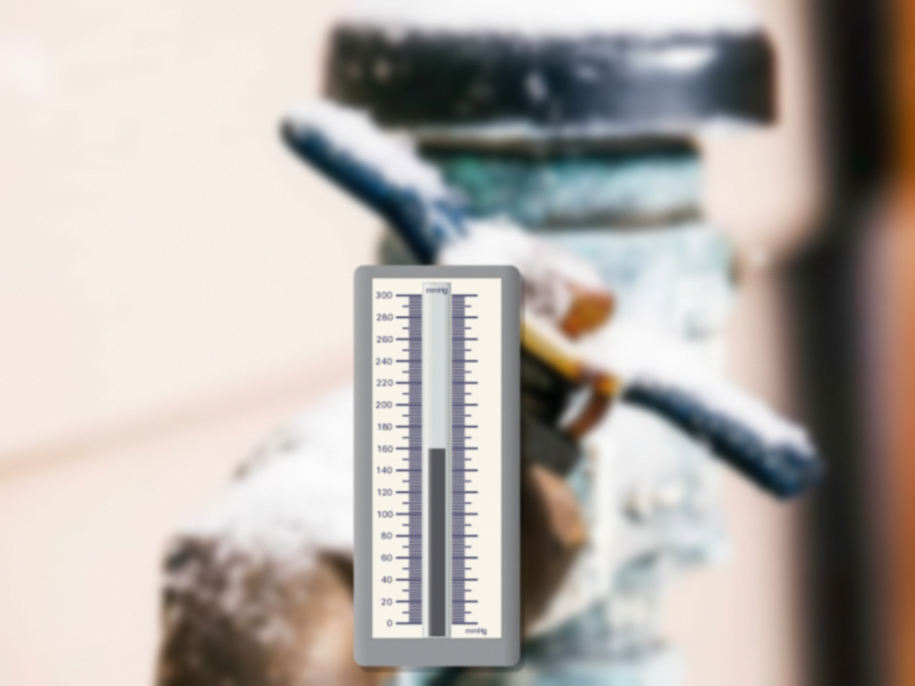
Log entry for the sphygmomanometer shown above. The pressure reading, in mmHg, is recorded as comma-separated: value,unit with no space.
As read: 160,mmHg
